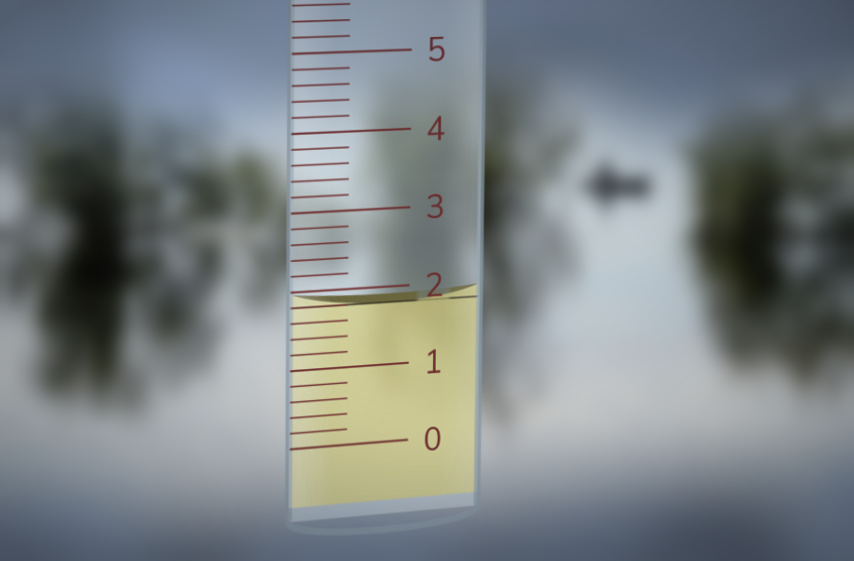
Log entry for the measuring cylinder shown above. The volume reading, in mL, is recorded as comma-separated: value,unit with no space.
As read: 1.8,mL
